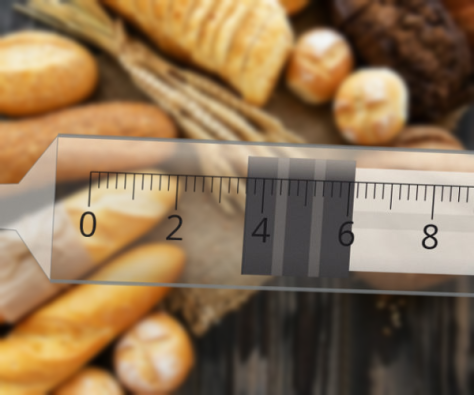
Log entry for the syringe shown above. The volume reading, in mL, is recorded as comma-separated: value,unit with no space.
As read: 3.6,mL
